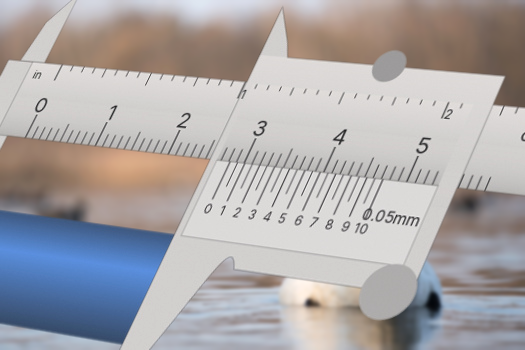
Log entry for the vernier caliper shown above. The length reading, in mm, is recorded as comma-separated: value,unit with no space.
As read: 28.2,mm
